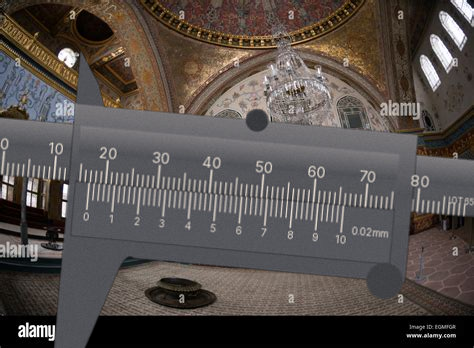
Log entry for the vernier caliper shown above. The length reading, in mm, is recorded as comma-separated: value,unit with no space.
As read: 16.8,mm
